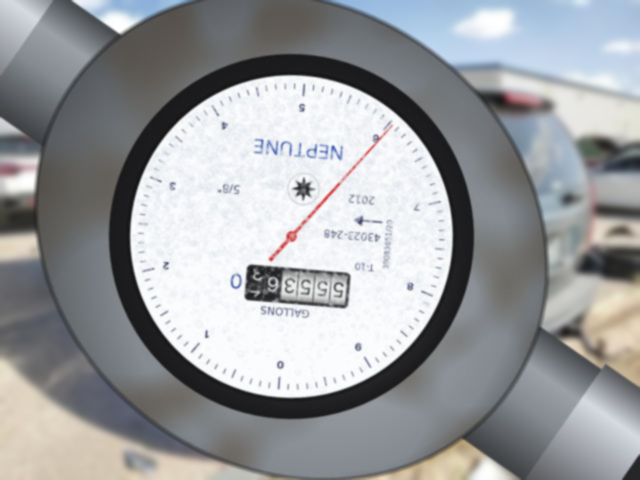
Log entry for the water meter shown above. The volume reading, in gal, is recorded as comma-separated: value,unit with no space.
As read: 5553626.0,gal
